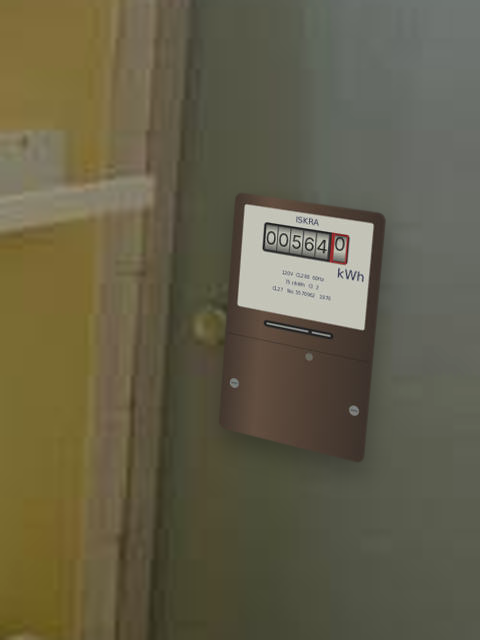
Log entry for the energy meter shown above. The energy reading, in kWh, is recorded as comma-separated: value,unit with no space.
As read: 564.0,kWh
